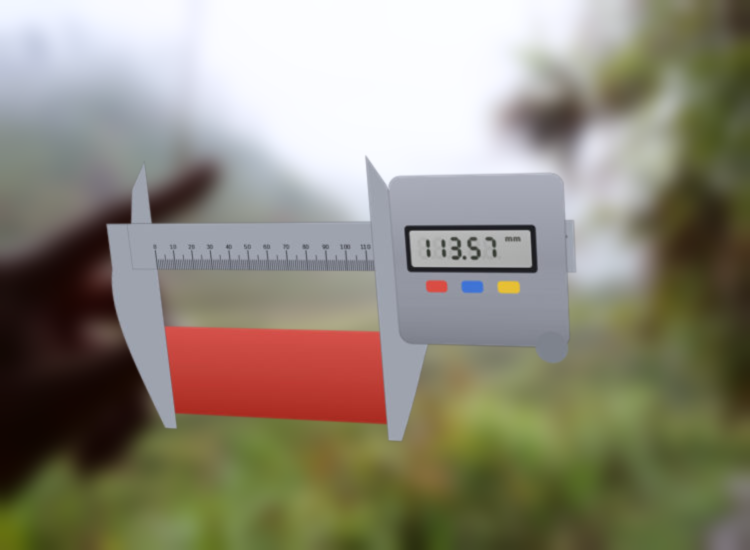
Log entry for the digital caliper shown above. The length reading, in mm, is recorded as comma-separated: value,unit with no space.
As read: 113.57,mm
